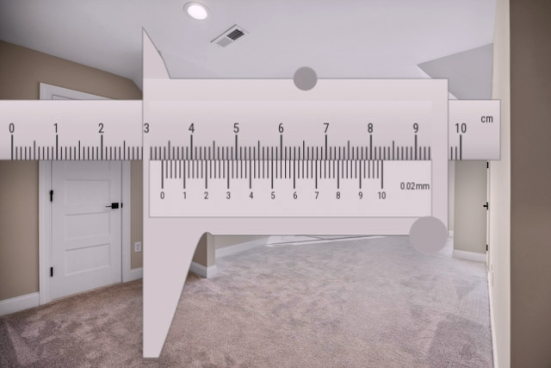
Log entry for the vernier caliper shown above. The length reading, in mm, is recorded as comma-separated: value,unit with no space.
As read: 33.5,mm
